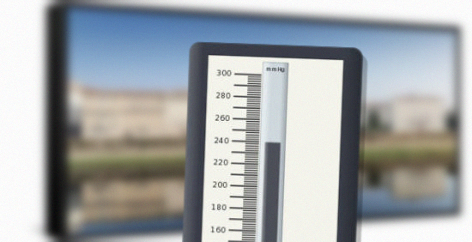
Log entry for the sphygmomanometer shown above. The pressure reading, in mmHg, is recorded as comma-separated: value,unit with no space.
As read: 240,mmHg
